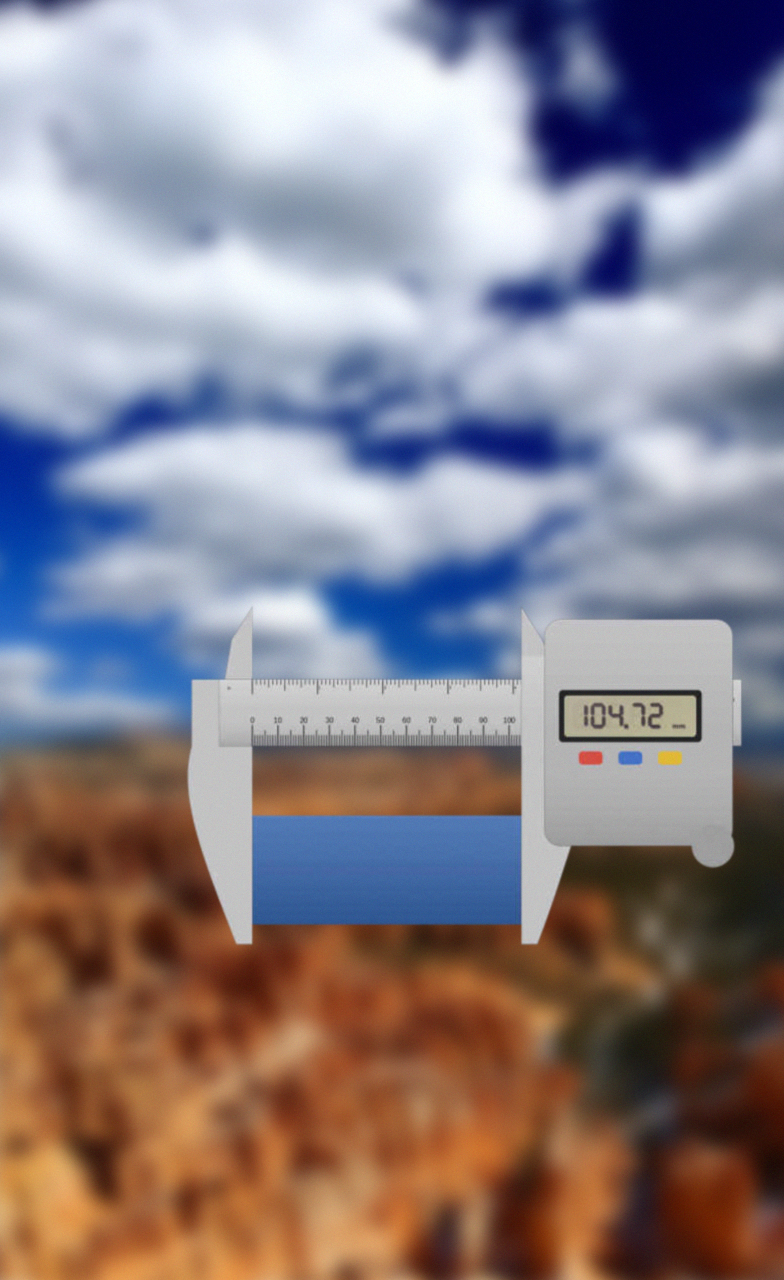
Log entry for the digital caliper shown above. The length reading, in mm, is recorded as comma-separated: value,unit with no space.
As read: 104.72,mm
